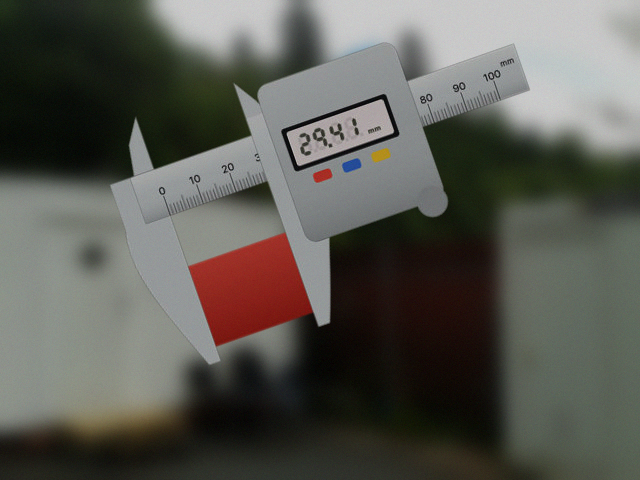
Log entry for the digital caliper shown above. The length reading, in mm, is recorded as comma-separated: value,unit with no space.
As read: 29.41,mm
